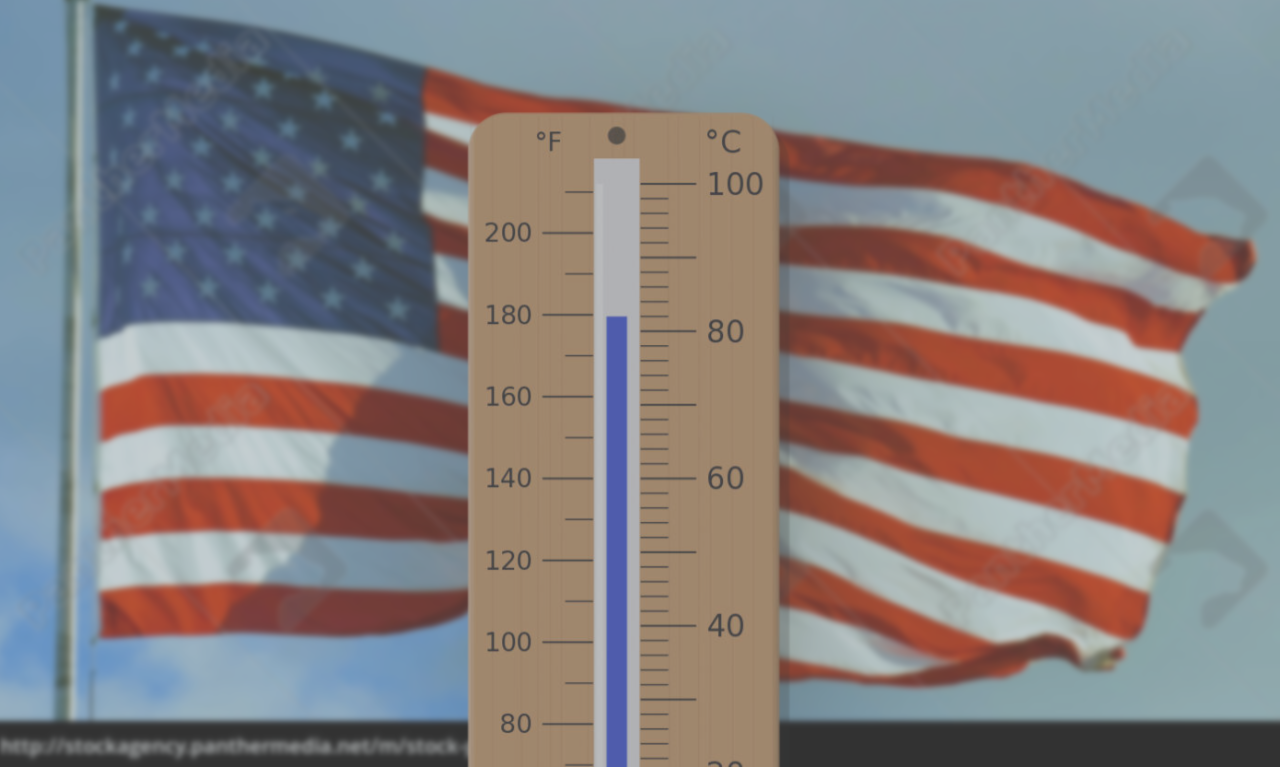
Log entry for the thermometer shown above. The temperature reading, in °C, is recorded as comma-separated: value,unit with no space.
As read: 82,°C
